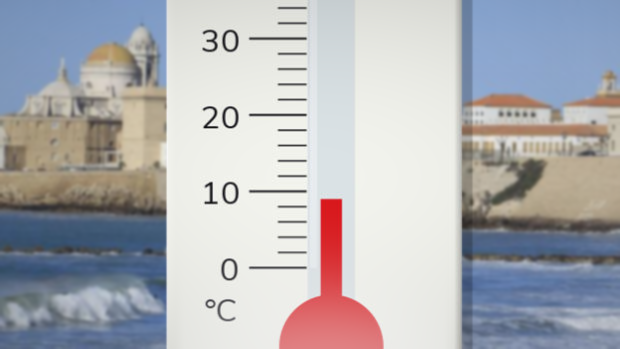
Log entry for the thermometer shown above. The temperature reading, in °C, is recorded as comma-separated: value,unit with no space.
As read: 9,°C
